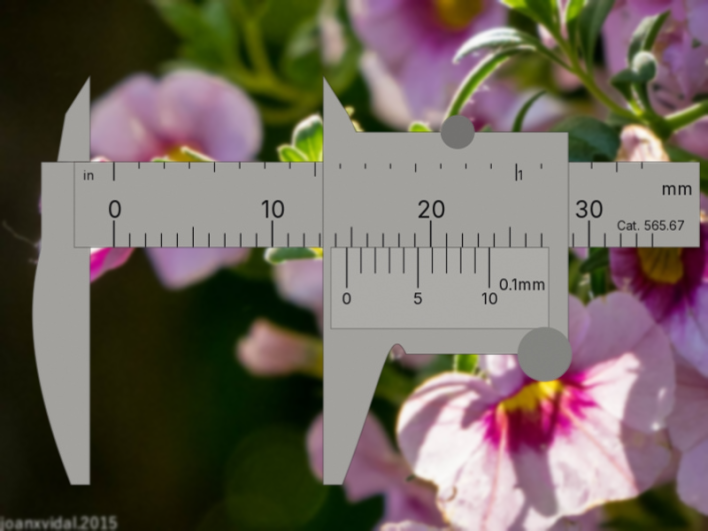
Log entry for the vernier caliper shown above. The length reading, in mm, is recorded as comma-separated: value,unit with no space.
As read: 14.7,mm
